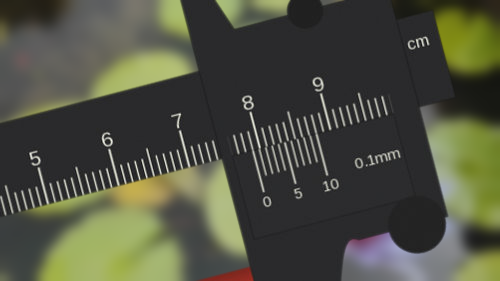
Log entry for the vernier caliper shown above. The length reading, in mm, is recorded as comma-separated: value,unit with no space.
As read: 79.0,mm
